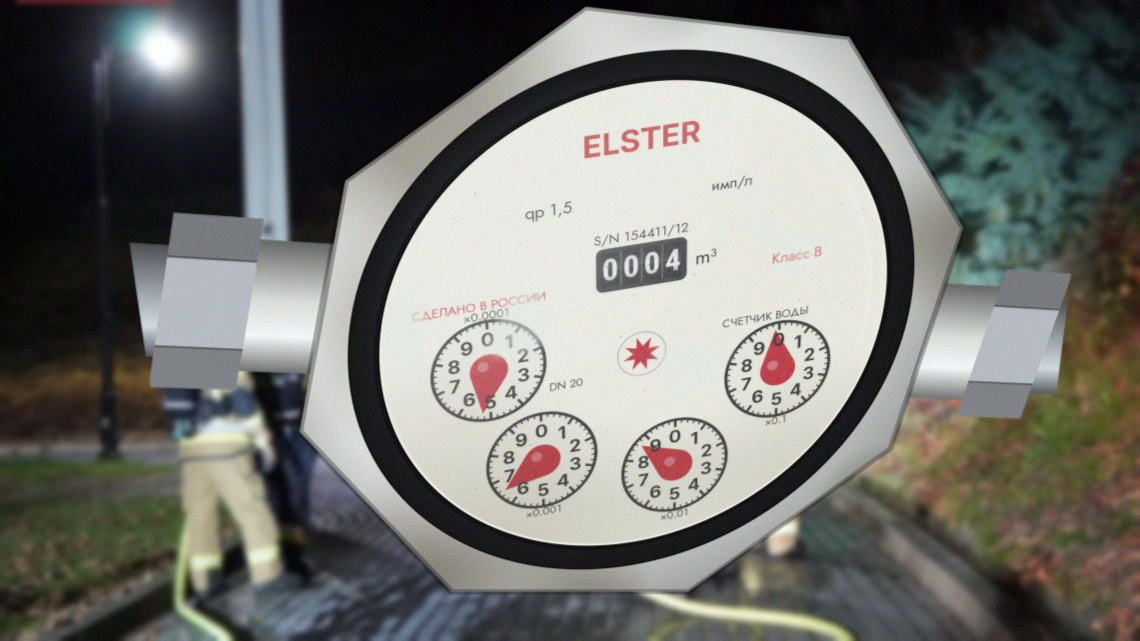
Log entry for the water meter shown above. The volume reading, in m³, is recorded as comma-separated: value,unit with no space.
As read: 3.9865,m³
